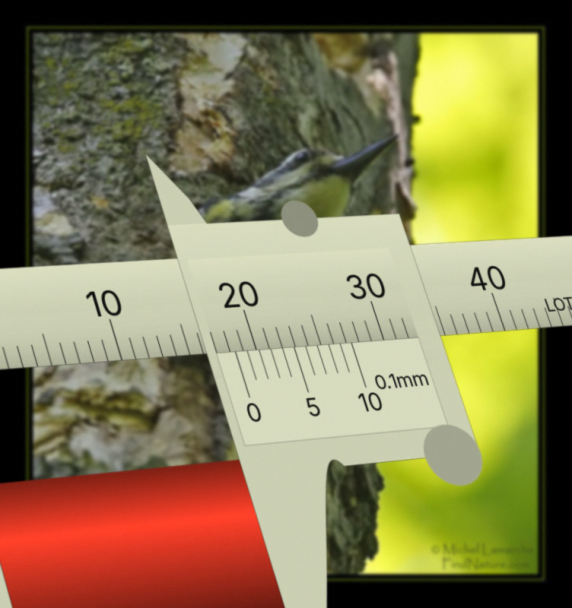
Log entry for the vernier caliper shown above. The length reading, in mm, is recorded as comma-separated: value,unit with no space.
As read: 18.4,mm
